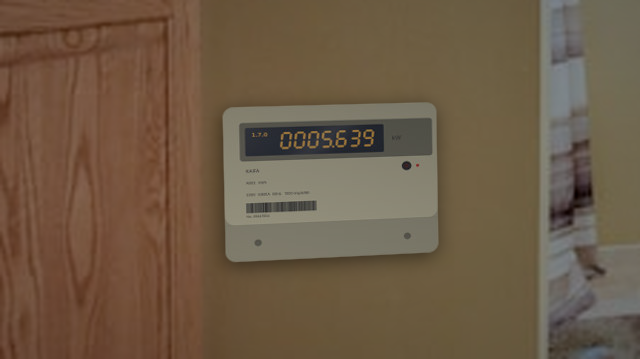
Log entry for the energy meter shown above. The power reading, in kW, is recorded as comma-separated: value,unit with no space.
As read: 5.639,kW
